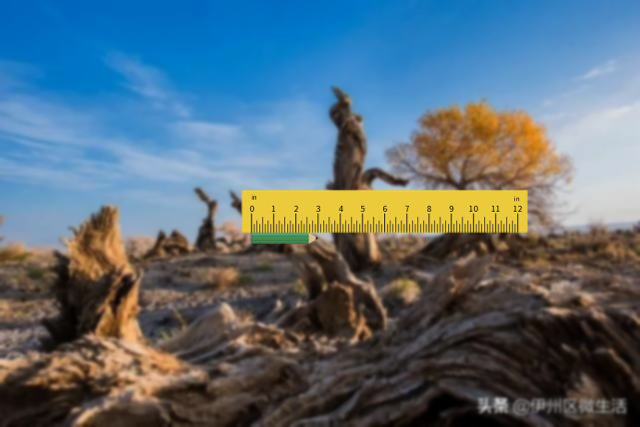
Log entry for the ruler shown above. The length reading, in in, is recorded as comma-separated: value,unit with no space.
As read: 3,in
